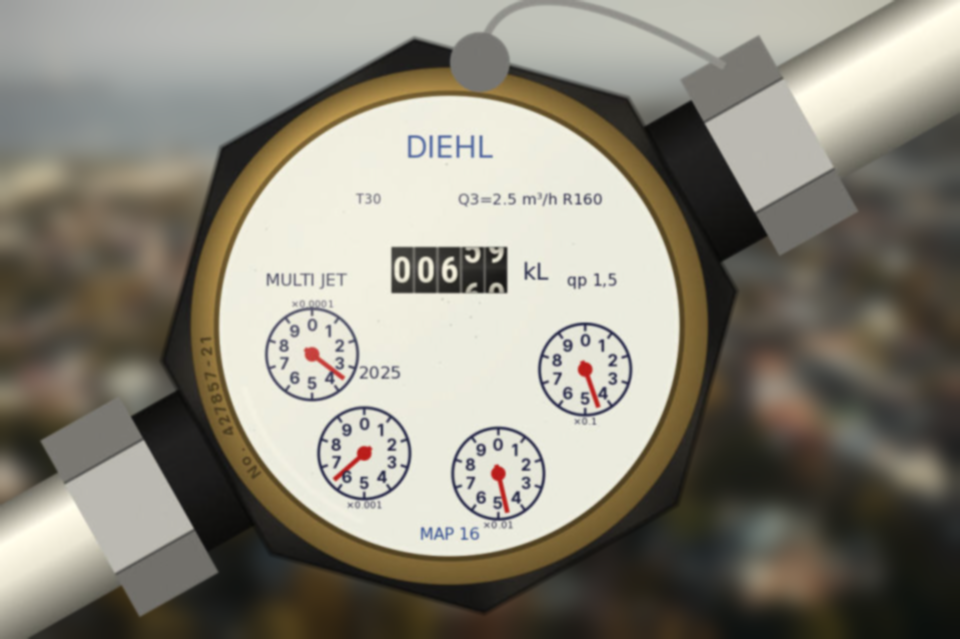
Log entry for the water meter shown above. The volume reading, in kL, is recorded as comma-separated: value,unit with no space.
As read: 659.4463,kL
